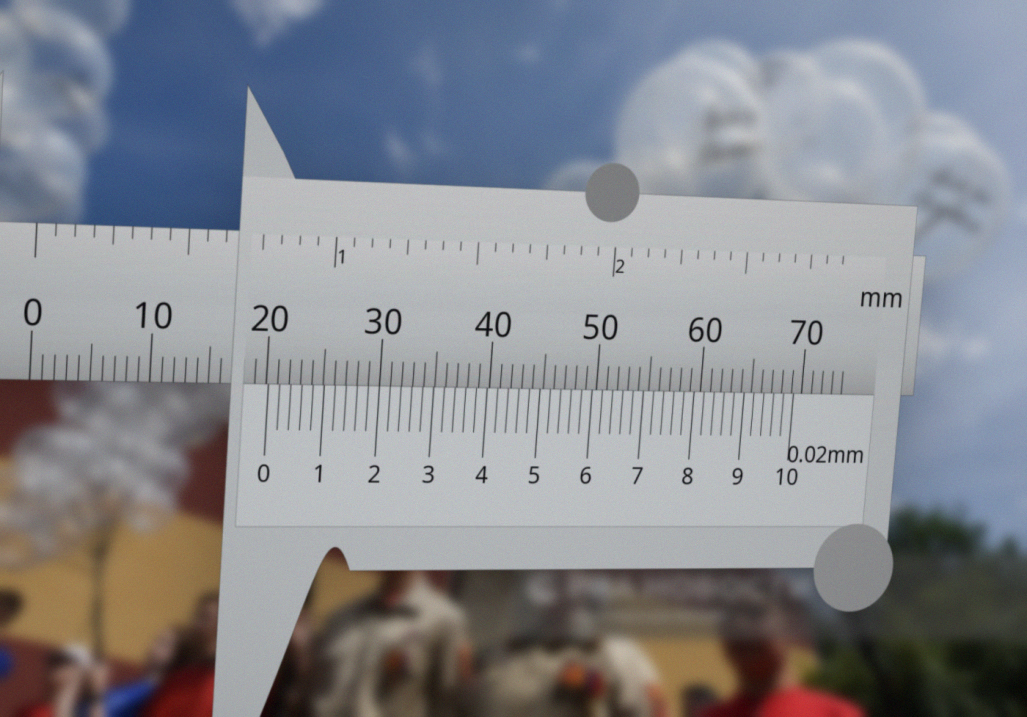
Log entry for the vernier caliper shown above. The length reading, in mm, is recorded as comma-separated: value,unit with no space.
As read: 20.2,mm
